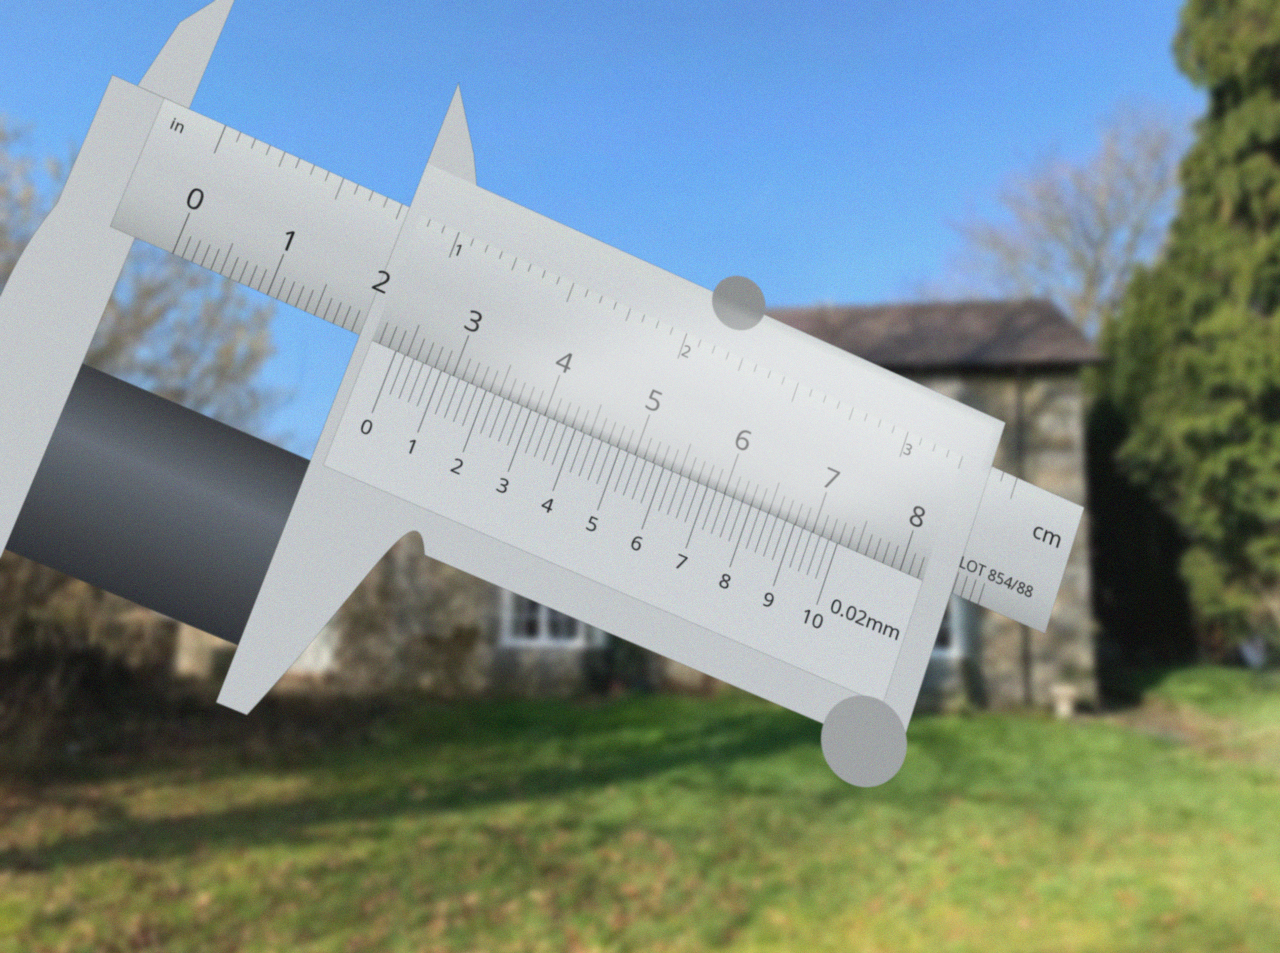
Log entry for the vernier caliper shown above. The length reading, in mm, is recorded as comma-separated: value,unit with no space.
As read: 23.8,mm
